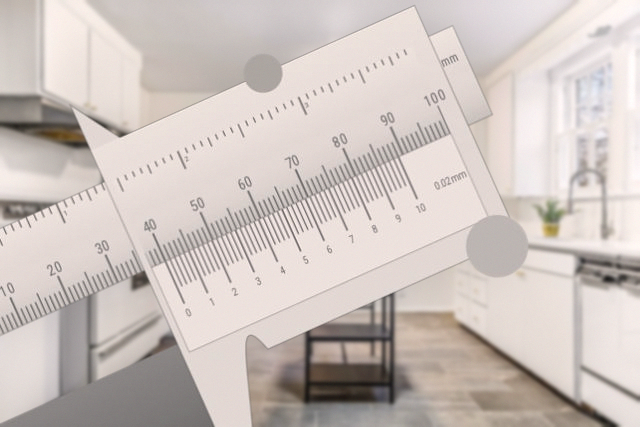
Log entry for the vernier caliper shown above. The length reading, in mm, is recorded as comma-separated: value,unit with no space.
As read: 40.0,mm
